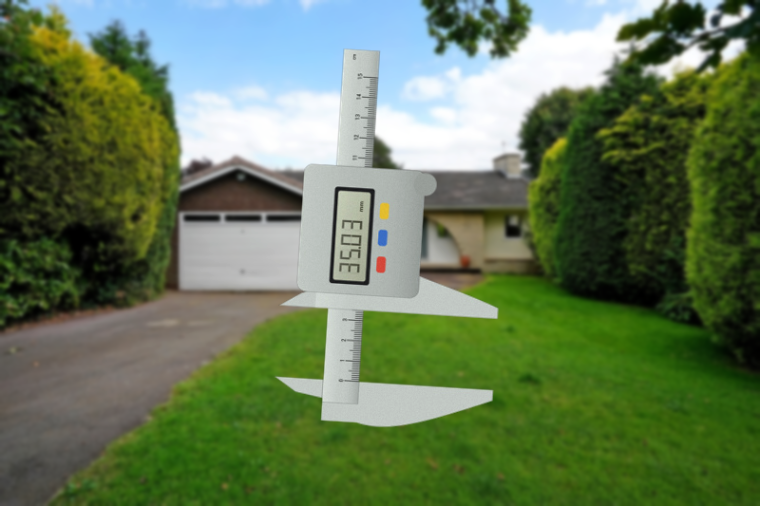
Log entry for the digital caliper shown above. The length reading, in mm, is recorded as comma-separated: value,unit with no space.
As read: 35.03,mm
